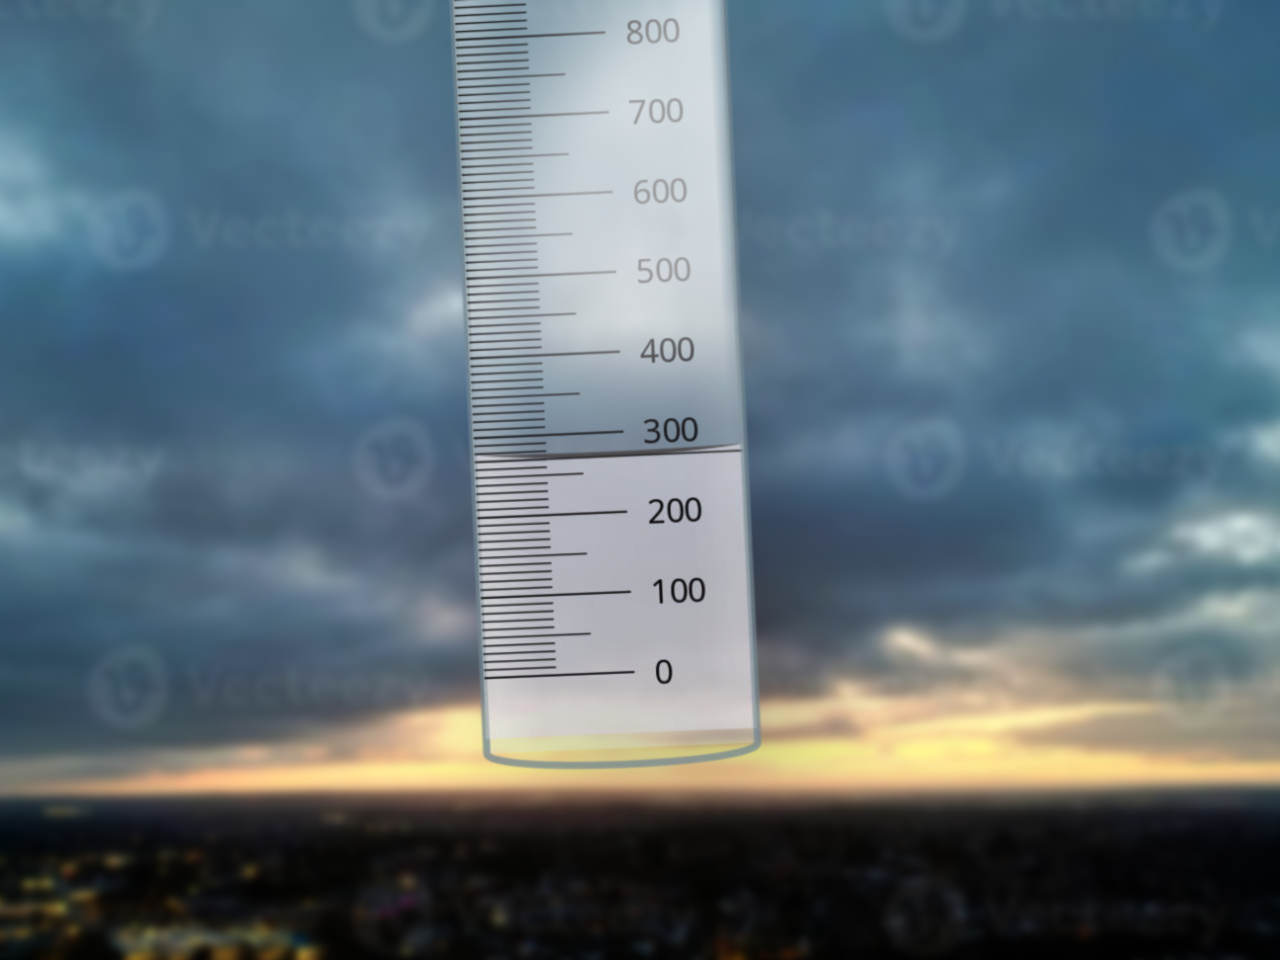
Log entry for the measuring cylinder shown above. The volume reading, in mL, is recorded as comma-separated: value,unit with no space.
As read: 270,mL
